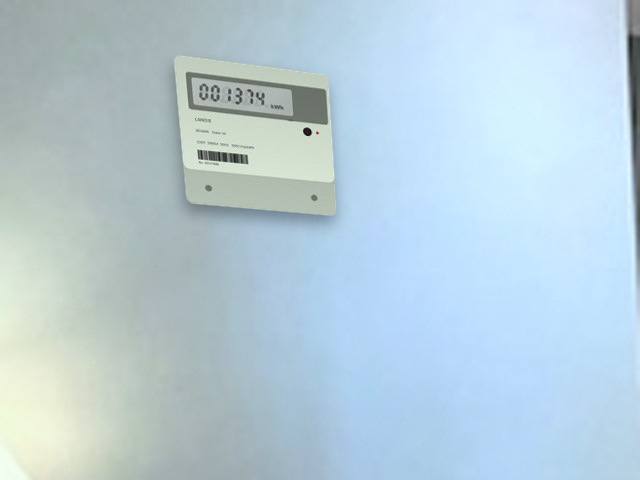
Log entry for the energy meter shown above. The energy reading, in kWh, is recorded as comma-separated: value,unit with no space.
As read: 1374,kWh
